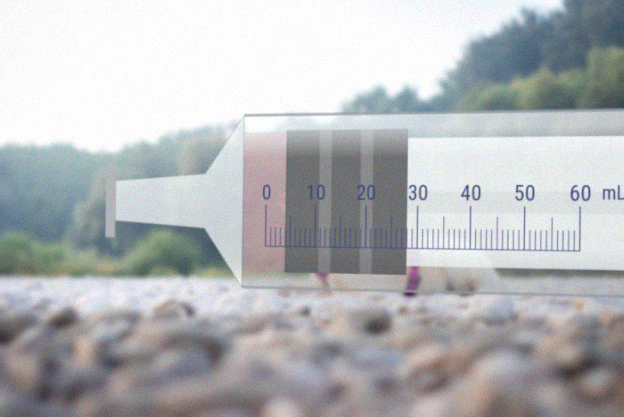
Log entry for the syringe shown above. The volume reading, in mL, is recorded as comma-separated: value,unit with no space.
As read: 4,mL
